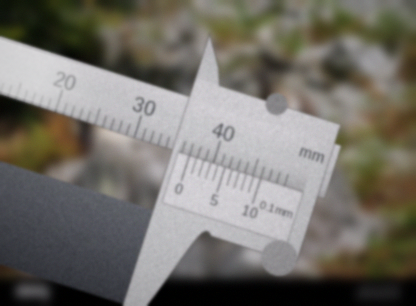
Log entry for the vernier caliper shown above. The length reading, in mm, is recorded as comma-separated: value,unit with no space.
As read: 37.0,mm
